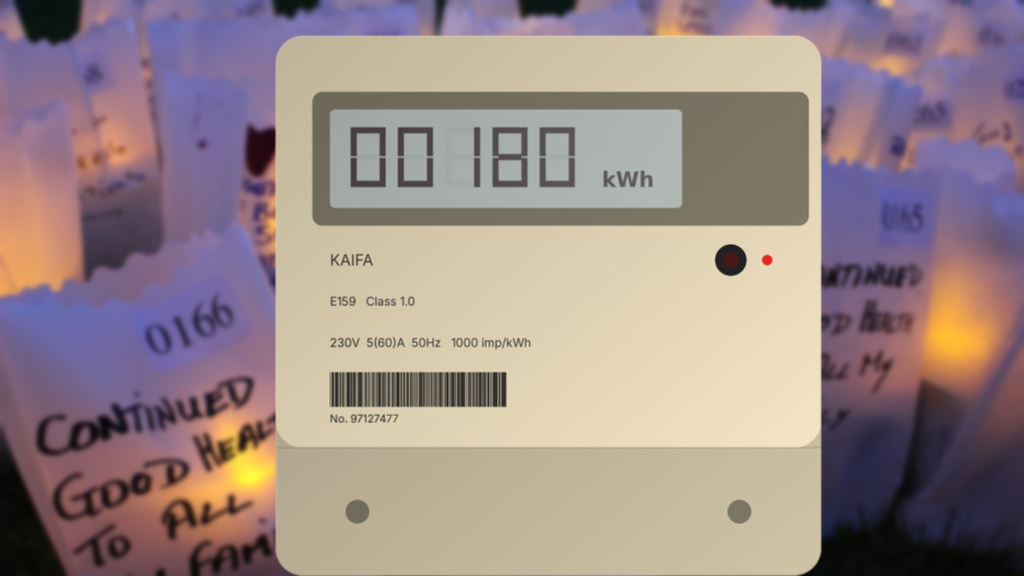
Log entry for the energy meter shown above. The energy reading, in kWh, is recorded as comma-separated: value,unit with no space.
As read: 180,kWh
